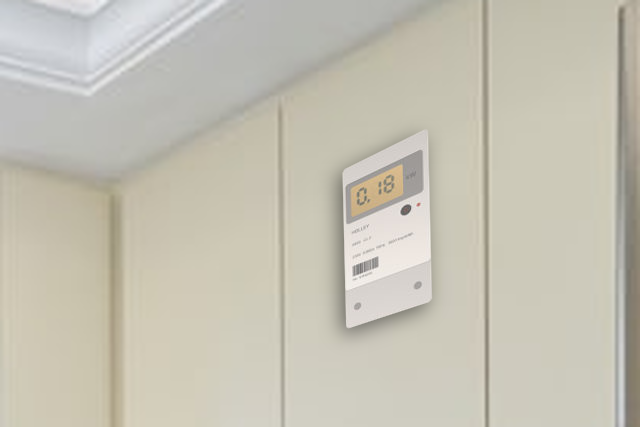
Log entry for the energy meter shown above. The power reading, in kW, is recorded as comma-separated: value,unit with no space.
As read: 0.18,kW
